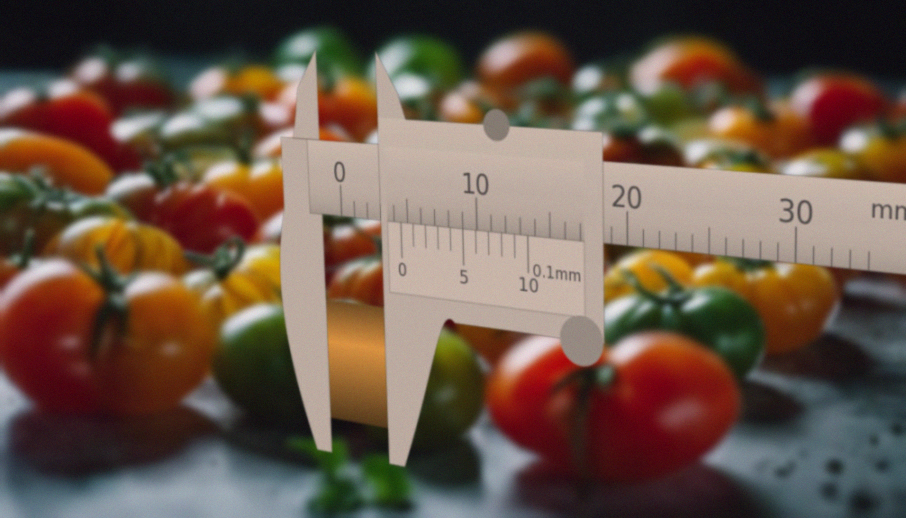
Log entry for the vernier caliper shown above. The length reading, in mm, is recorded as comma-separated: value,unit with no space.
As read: 4.5,mm
